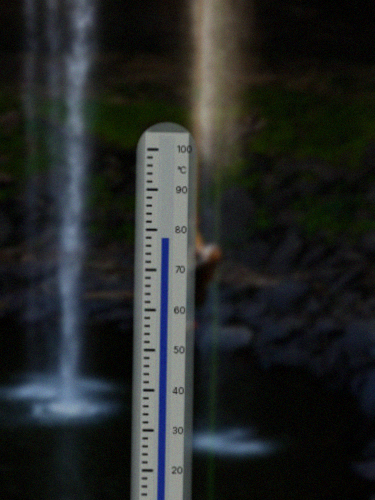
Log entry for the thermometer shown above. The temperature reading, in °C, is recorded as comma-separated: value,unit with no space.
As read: 78,°C
